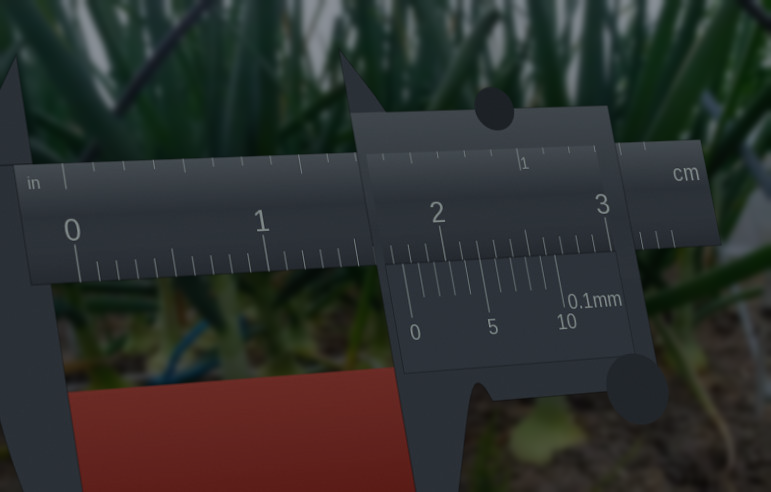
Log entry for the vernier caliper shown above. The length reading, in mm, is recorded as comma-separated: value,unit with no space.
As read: 17.5,mm
